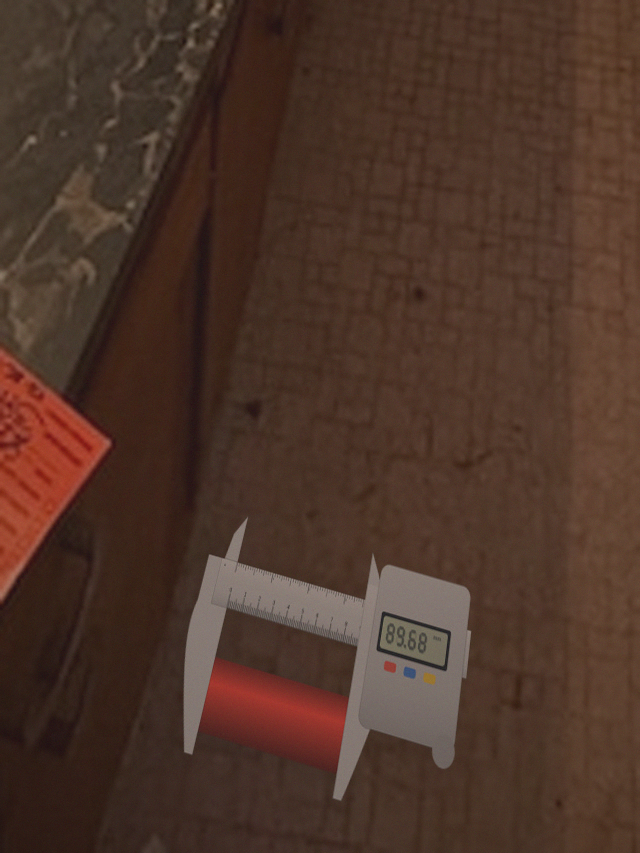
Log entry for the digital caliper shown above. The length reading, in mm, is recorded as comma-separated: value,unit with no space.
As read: 89.68,mm
